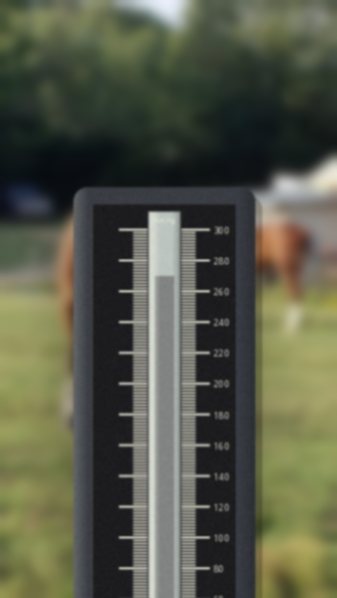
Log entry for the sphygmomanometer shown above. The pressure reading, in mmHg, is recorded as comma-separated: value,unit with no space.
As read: 270,mmHg
